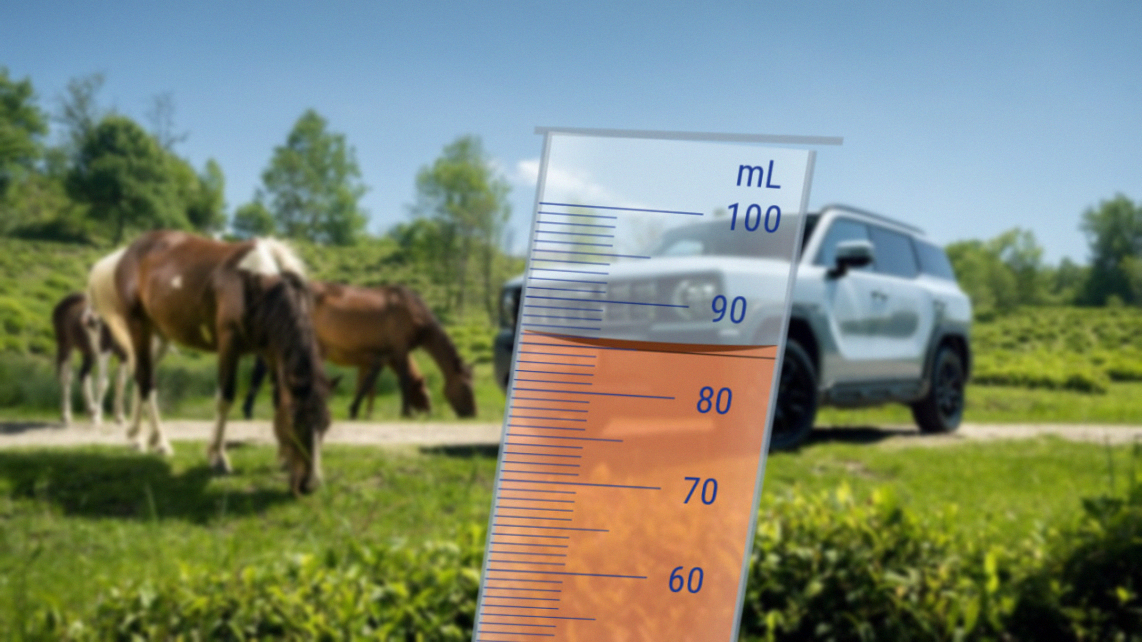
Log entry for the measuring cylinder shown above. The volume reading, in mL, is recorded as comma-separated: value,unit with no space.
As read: 85,mL
